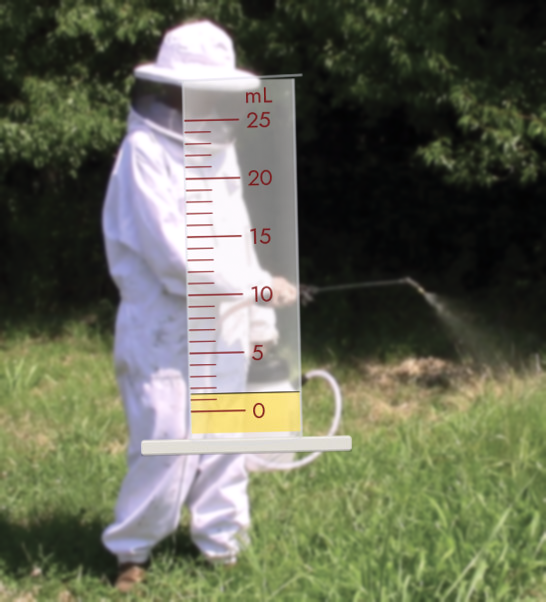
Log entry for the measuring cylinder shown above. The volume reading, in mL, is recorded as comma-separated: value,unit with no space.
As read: 1.5,mL
